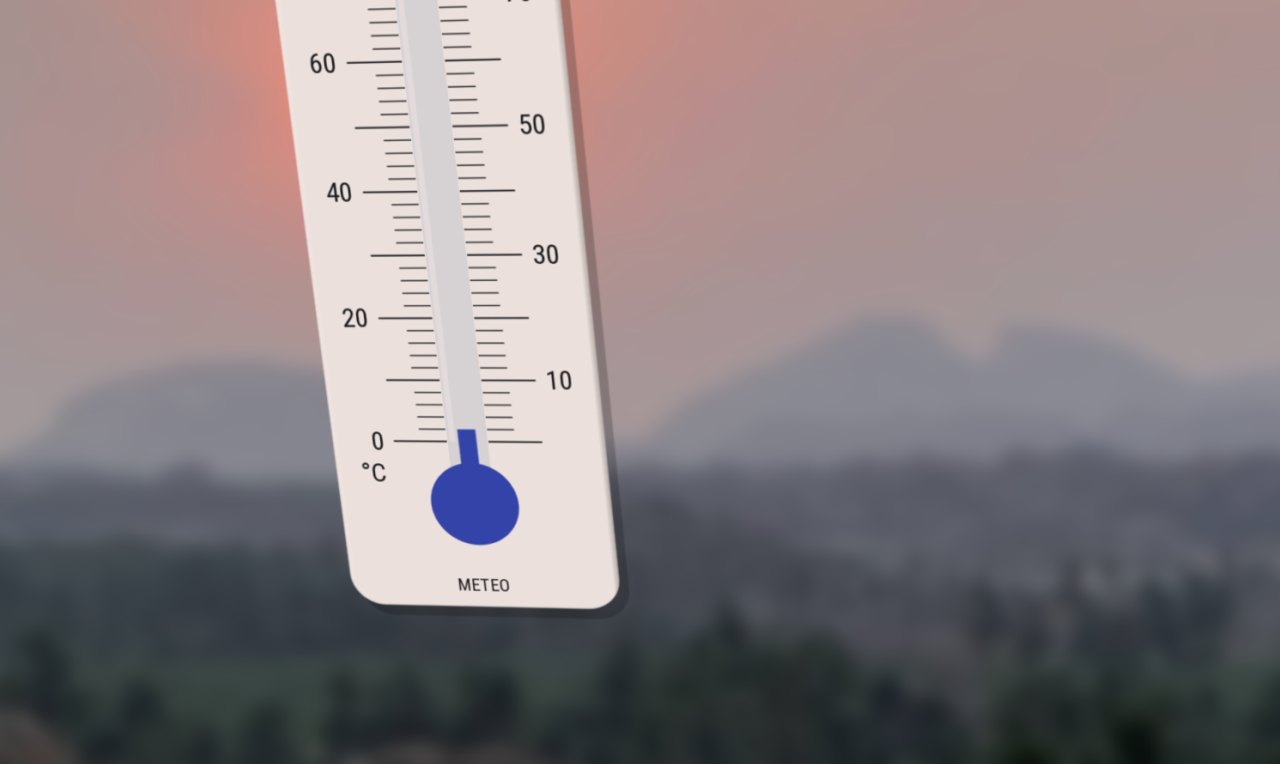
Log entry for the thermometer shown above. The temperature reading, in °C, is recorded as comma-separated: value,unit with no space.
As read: 2,°C
